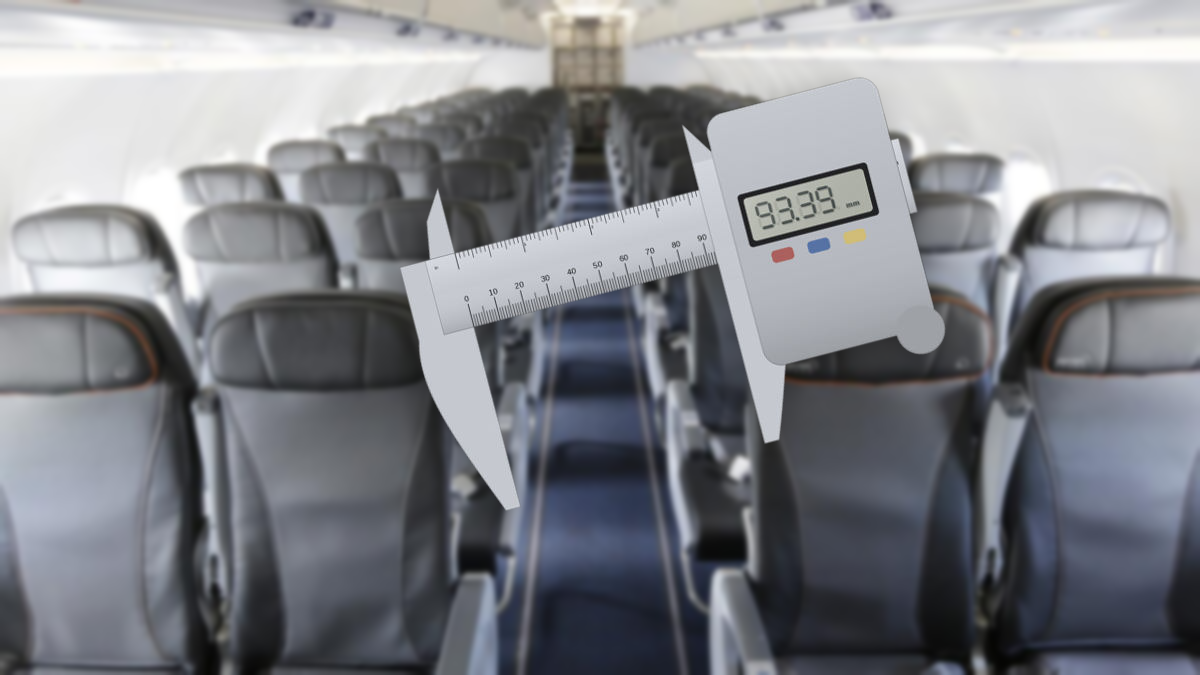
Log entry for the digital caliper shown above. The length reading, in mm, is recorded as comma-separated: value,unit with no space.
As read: 93.39,mm
